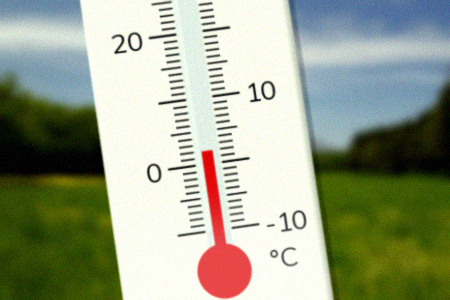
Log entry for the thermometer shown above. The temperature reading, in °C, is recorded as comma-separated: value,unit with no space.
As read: 2,°C
